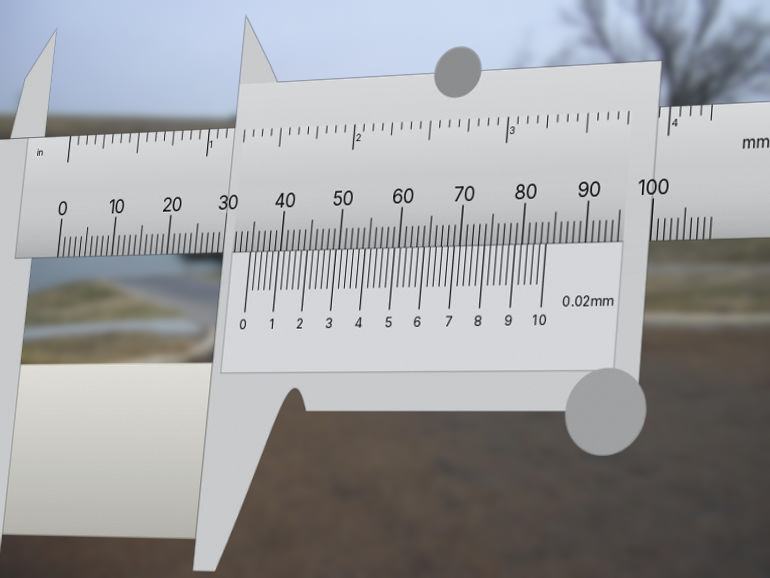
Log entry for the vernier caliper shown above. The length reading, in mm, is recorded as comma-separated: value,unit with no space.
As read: 34.8,mm
